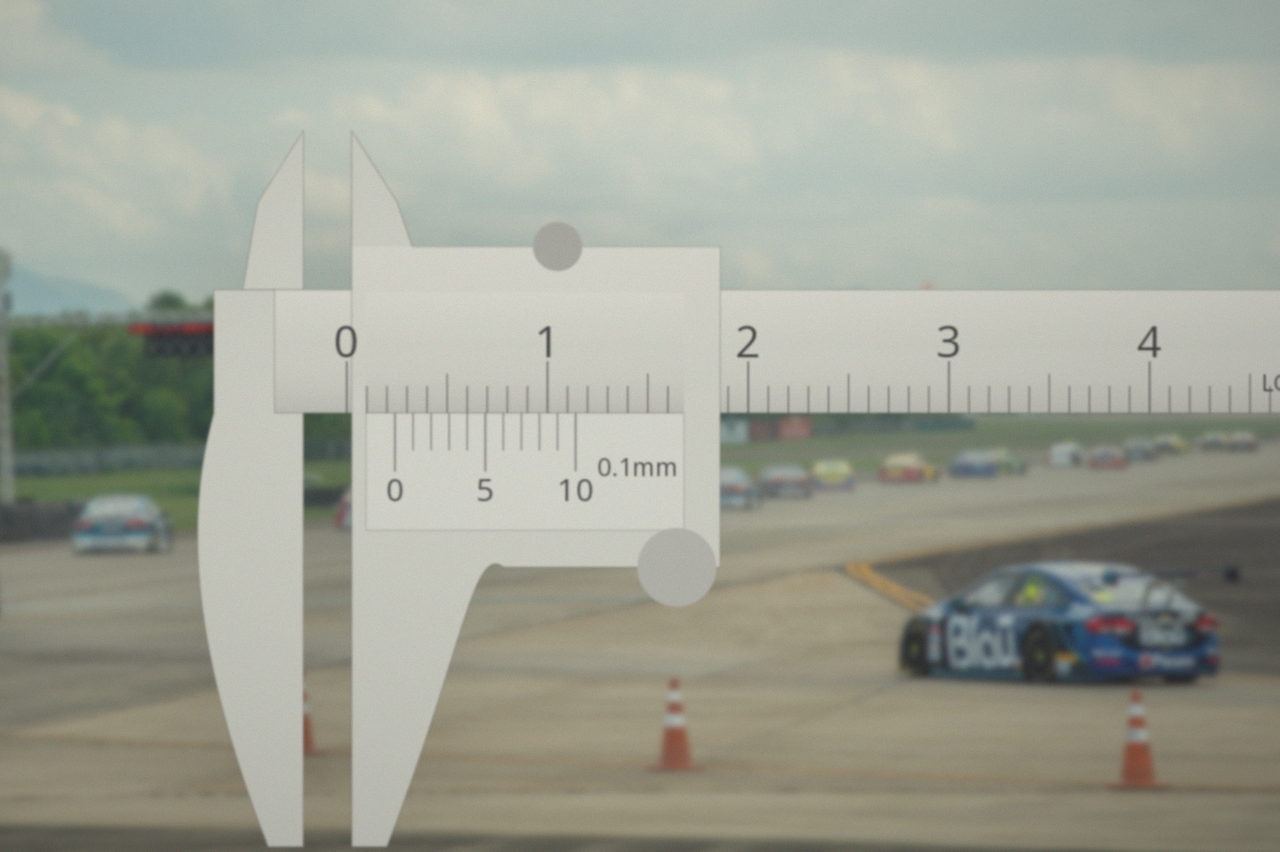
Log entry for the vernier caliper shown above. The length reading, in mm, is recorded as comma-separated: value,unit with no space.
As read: 2.4,mm
